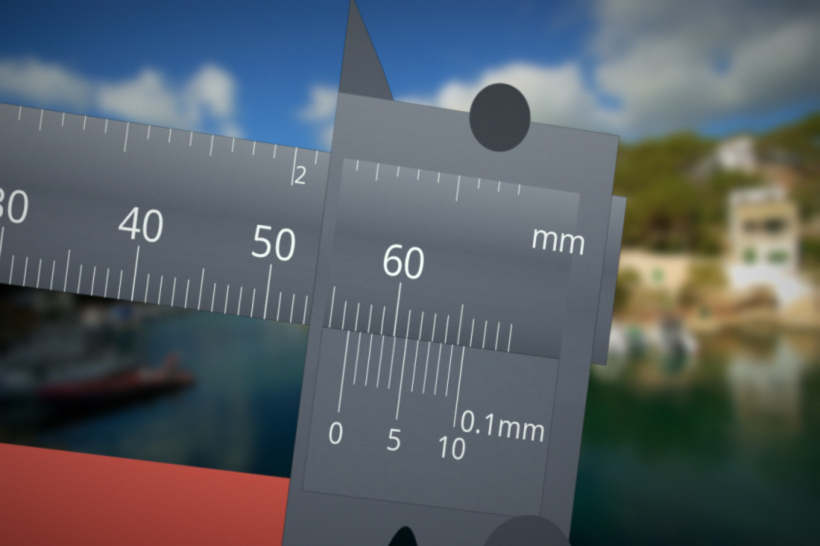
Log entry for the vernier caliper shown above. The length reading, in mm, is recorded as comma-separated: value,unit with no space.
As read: 56.5,mm
